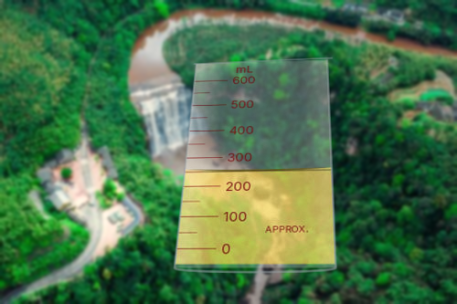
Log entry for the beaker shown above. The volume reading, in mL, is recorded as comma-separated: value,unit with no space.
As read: 250,mL
